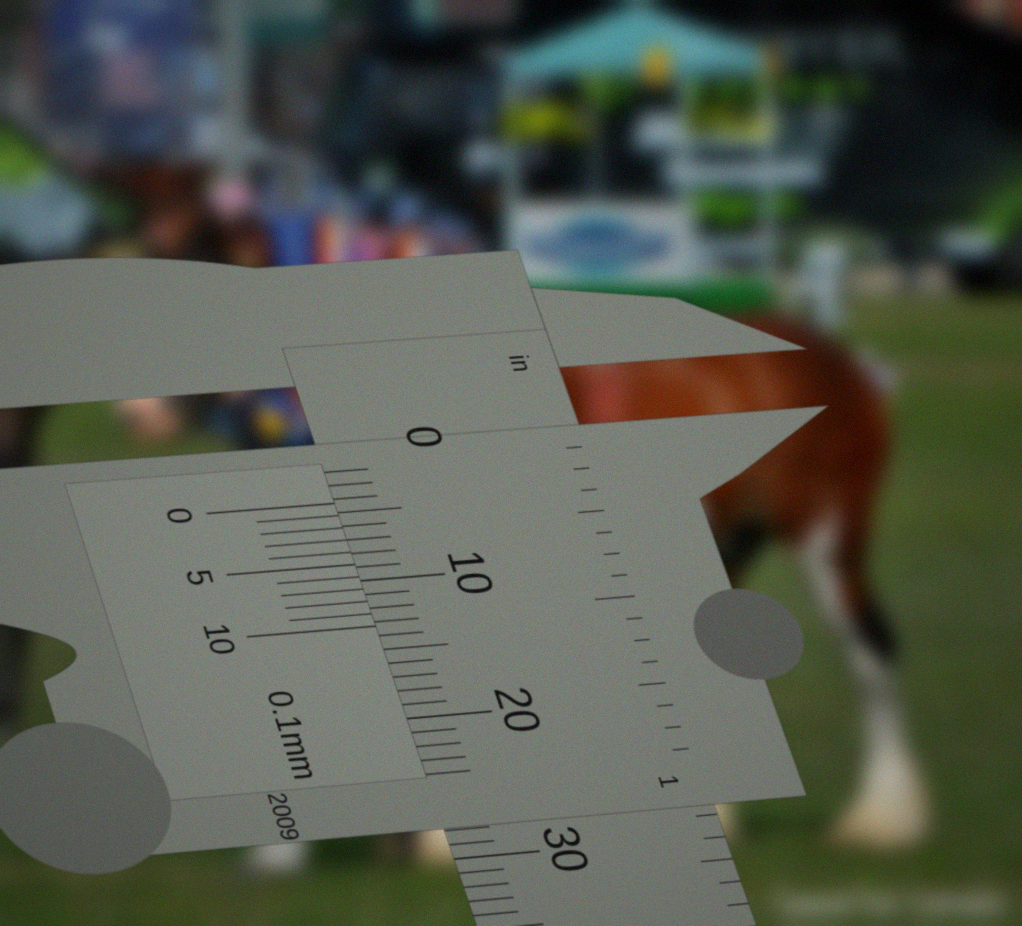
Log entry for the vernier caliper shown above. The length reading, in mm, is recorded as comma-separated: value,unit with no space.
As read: 4.3,mm
